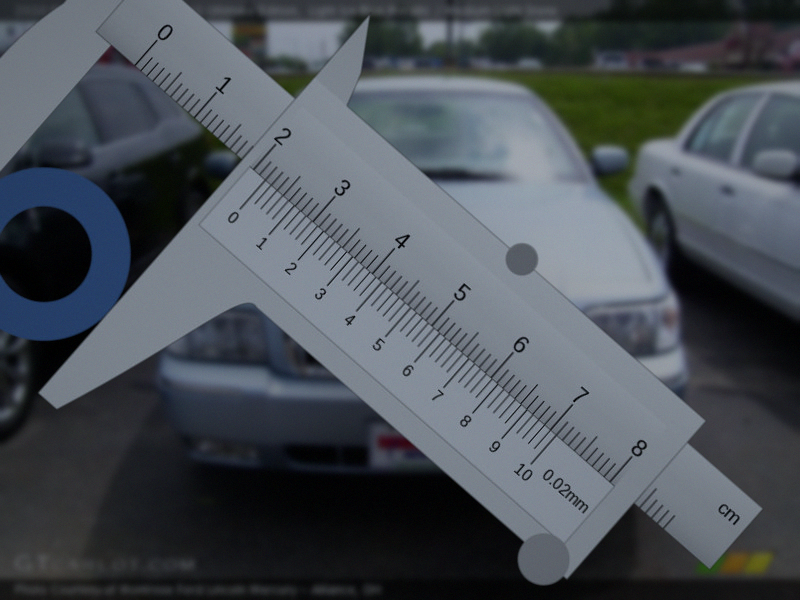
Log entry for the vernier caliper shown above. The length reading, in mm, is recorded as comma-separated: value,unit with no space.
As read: 22.0,mm
